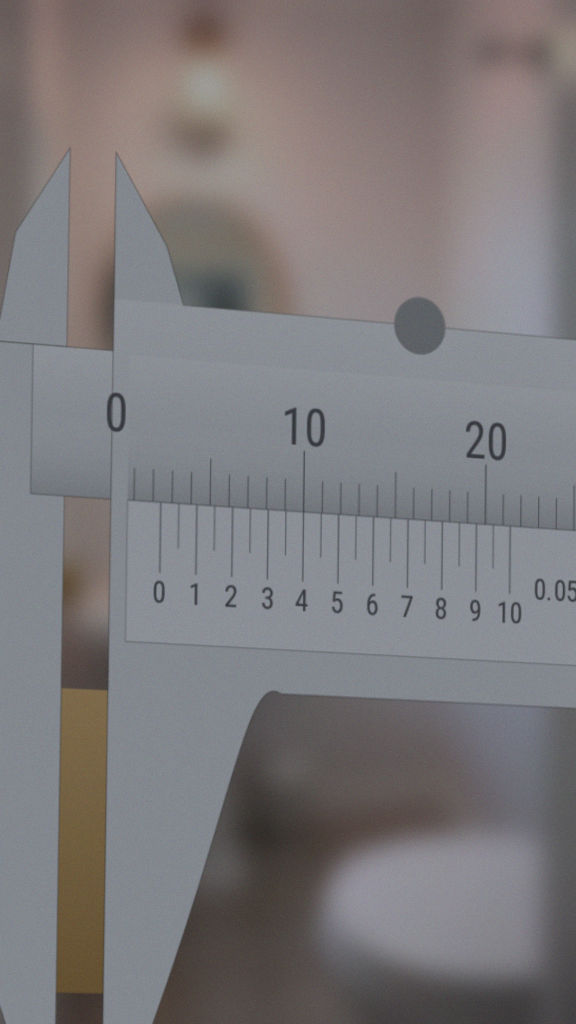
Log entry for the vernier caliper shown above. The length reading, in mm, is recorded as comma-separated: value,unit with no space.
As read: 2.4,mm
